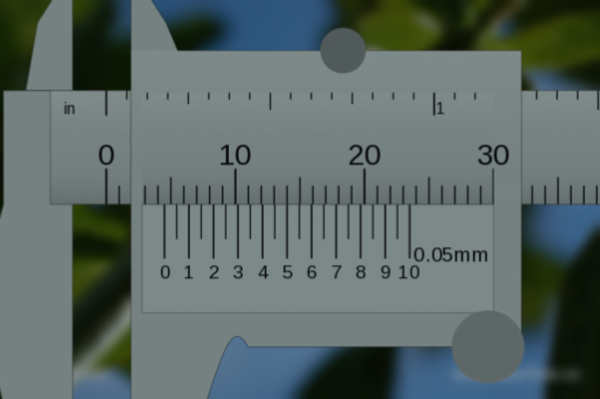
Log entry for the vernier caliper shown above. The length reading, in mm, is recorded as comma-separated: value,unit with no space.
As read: 4.5,mm
